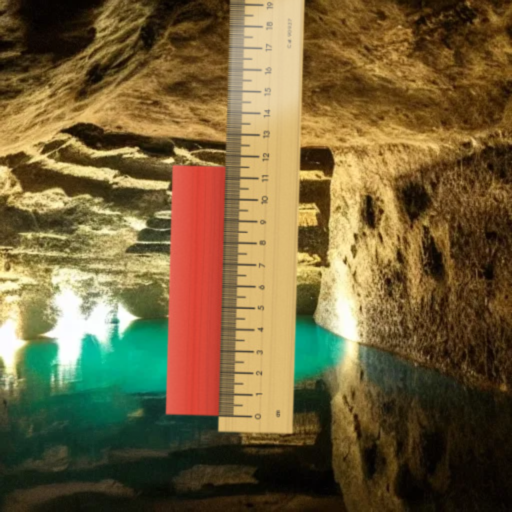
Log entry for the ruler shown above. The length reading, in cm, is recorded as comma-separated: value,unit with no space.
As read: 11.5,cm
